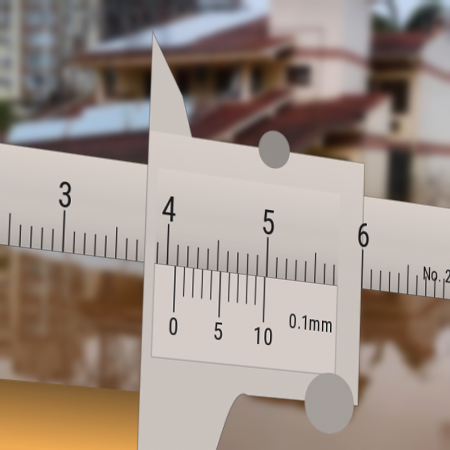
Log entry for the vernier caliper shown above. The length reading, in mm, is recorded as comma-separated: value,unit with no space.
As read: 40.8,mm
